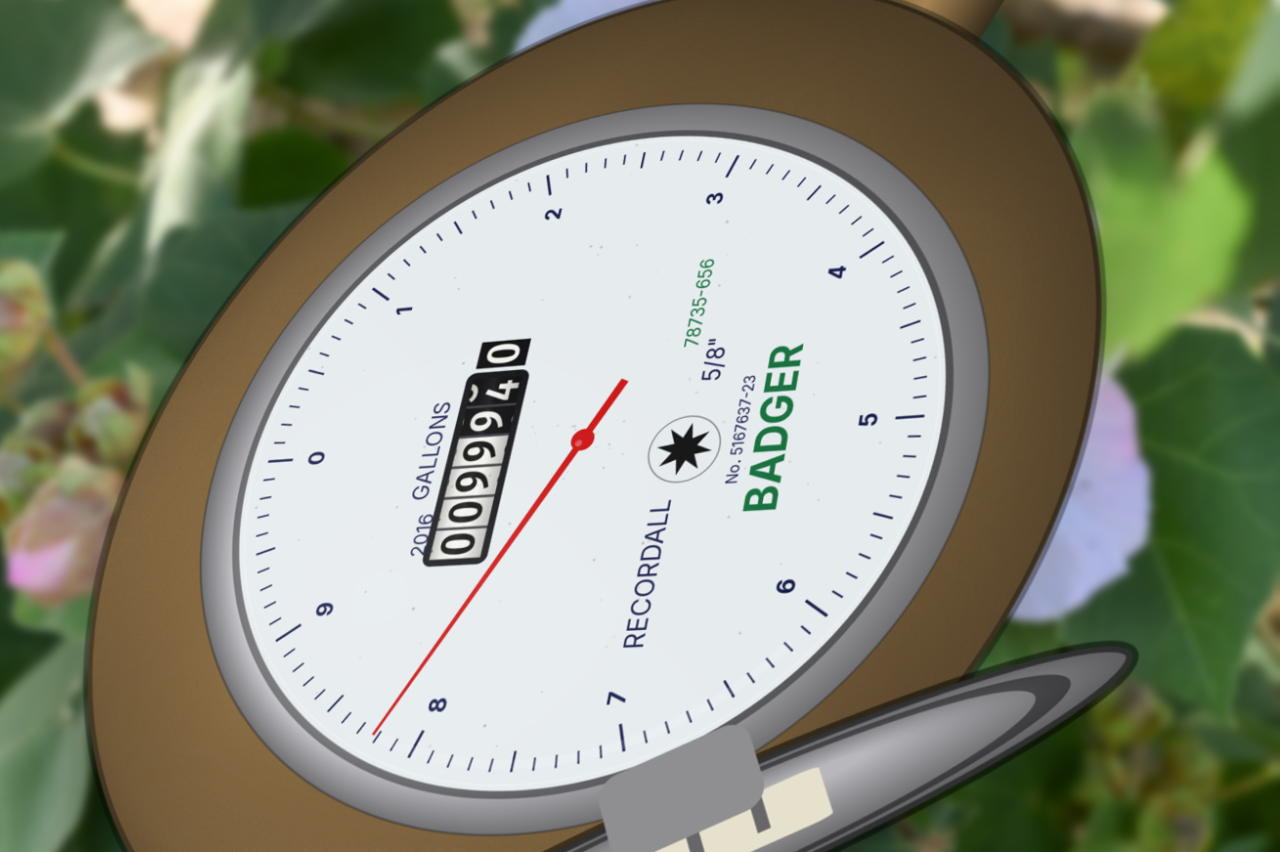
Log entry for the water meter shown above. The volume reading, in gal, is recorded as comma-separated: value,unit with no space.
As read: 99938.2,gal
